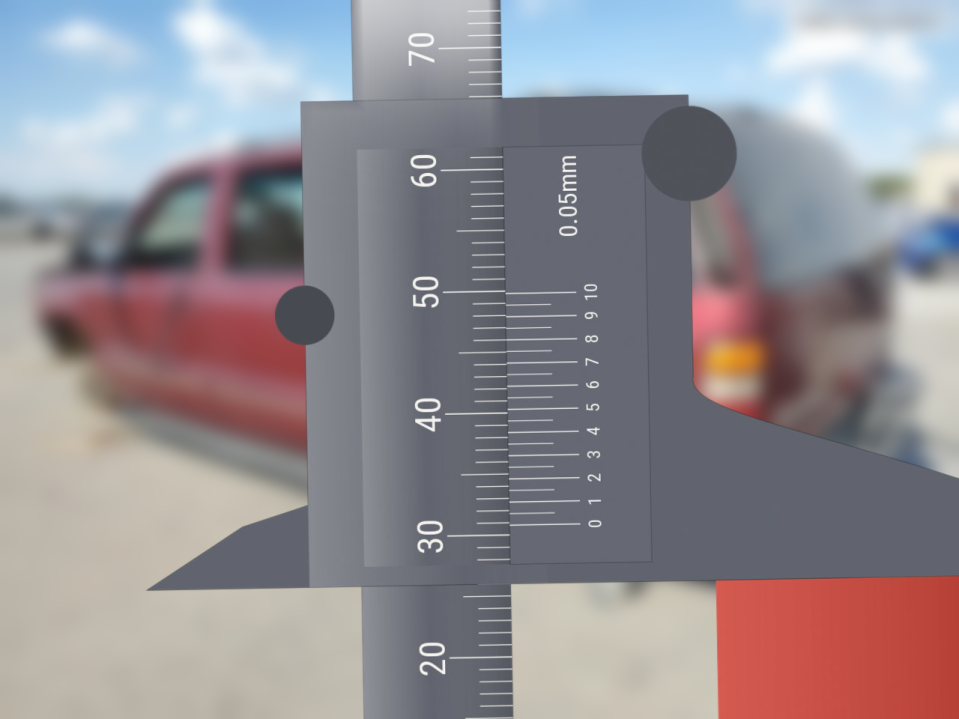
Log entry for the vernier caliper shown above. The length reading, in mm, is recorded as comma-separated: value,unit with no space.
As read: 30.8,mm
